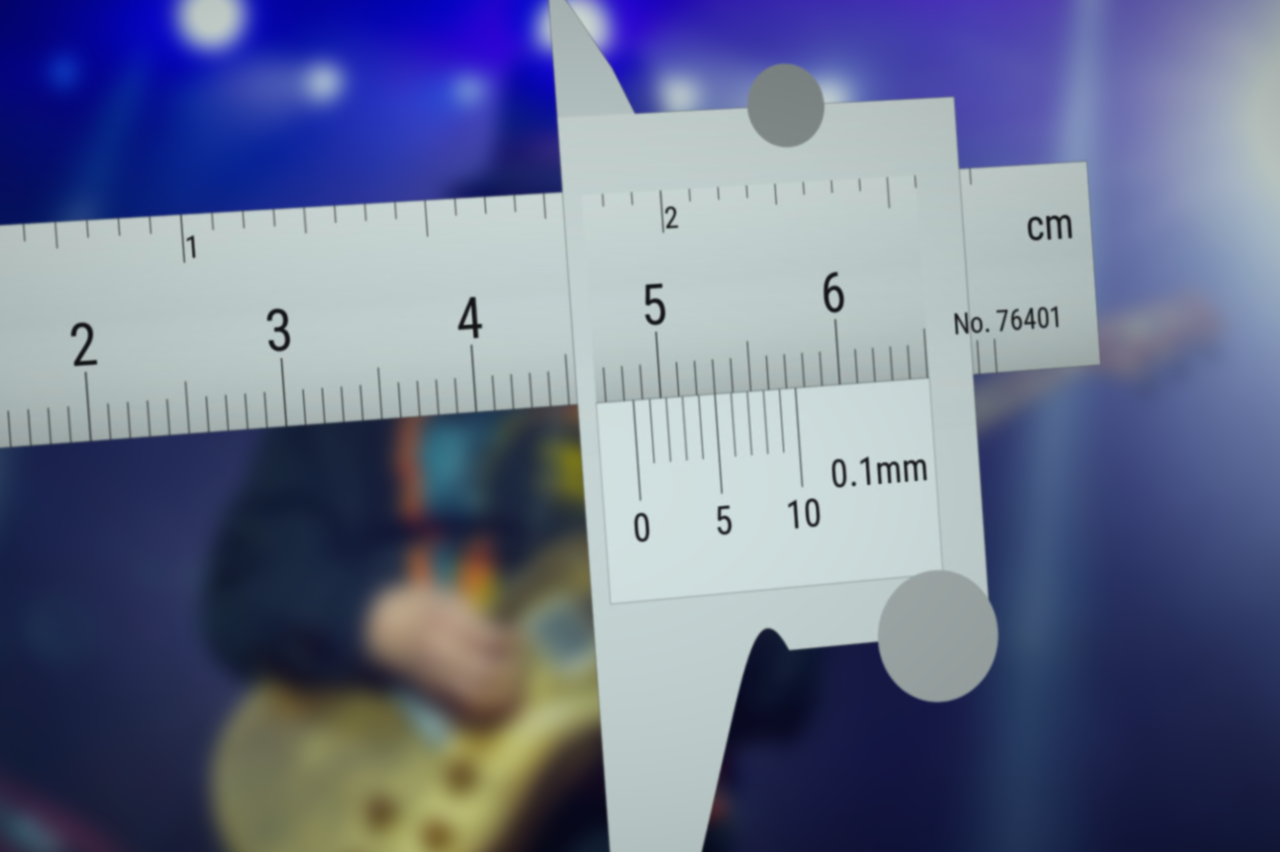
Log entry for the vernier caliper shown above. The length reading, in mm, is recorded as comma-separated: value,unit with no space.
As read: 48.5,mm
